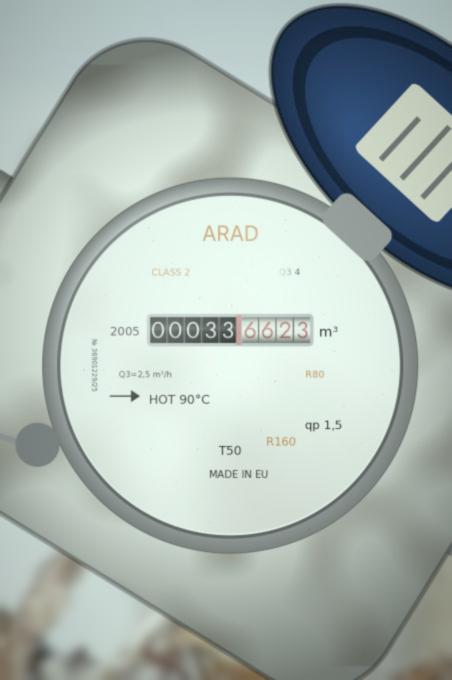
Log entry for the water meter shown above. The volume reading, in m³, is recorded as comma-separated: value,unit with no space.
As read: 33.6623,m³
